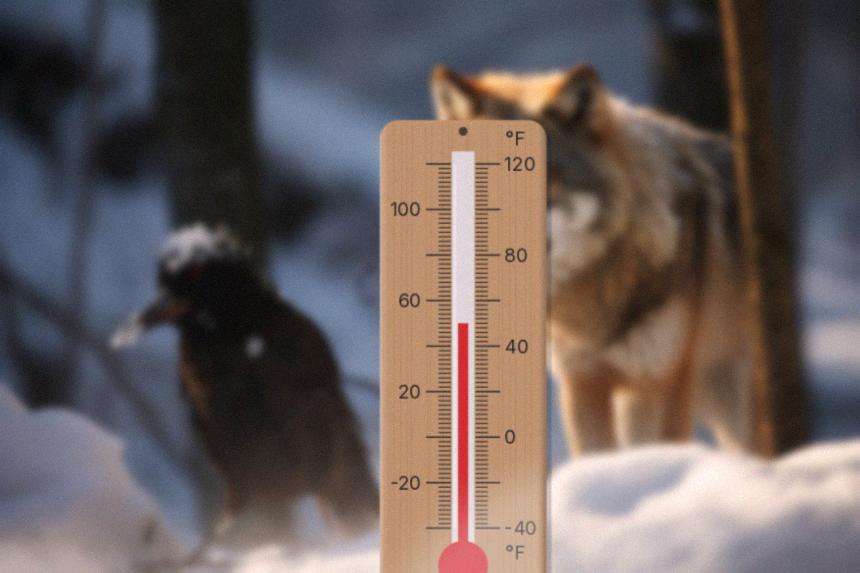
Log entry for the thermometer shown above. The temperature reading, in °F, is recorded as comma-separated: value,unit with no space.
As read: 50,°F
